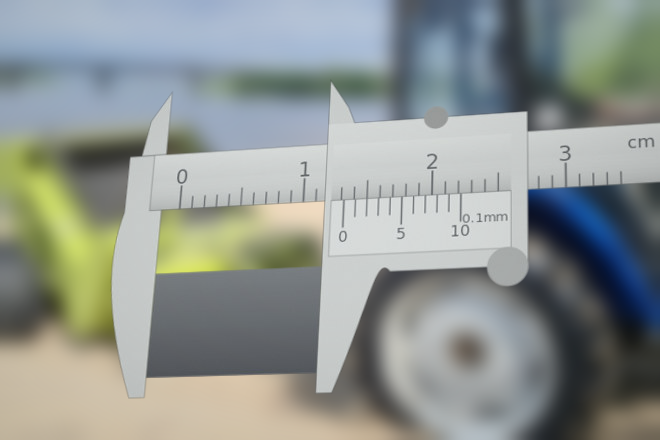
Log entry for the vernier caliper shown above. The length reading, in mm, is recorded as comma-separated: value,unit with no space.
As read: 13.2,mm
